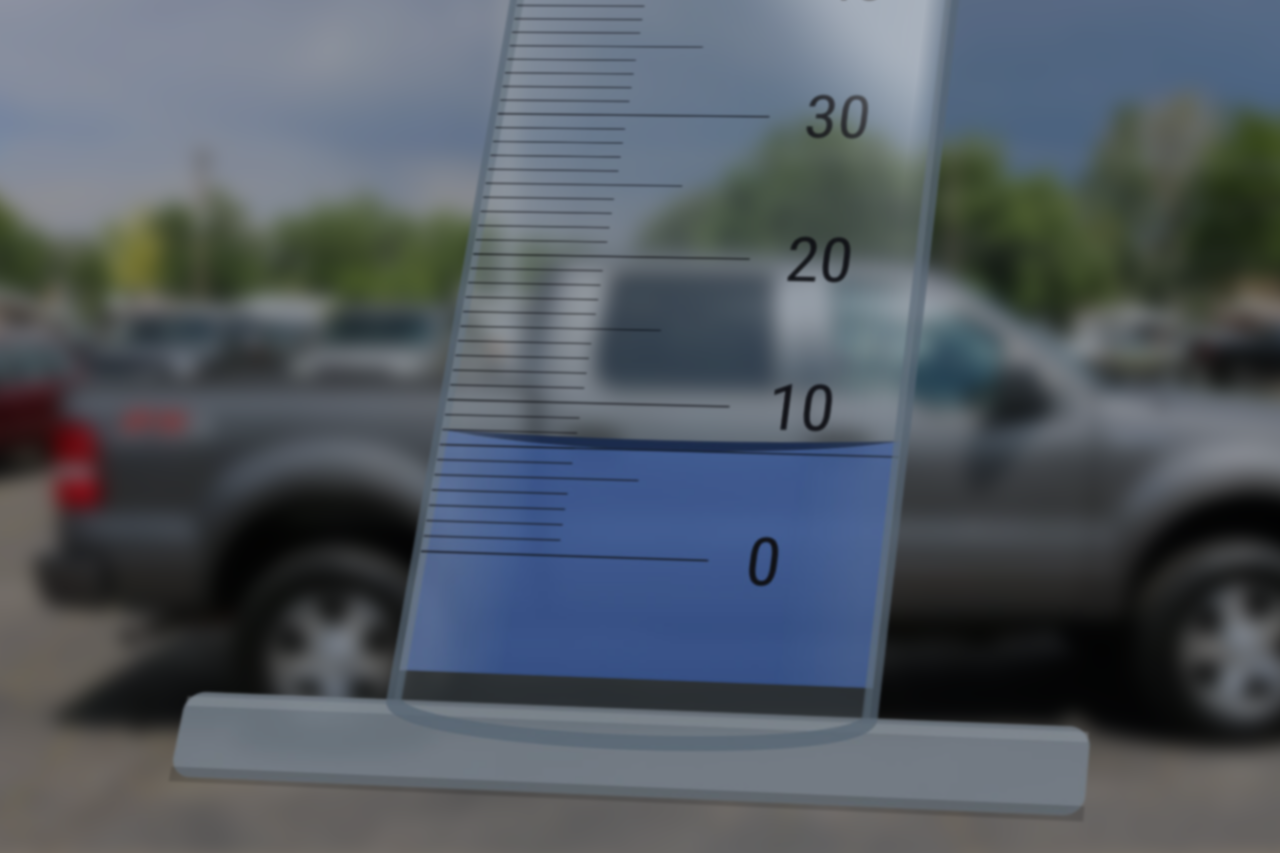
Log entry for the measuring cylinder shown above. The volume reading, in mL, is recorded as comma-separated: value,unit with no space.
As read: 7,mL
